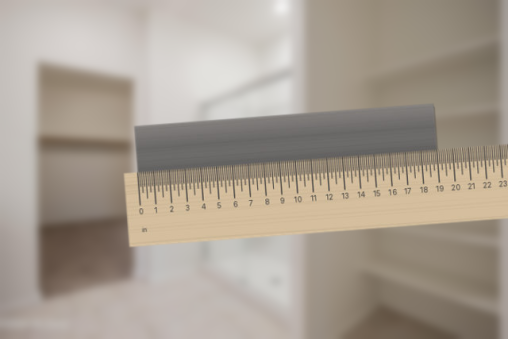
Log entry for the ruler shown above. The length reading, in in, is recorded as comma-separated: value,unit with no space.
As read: 19,in
